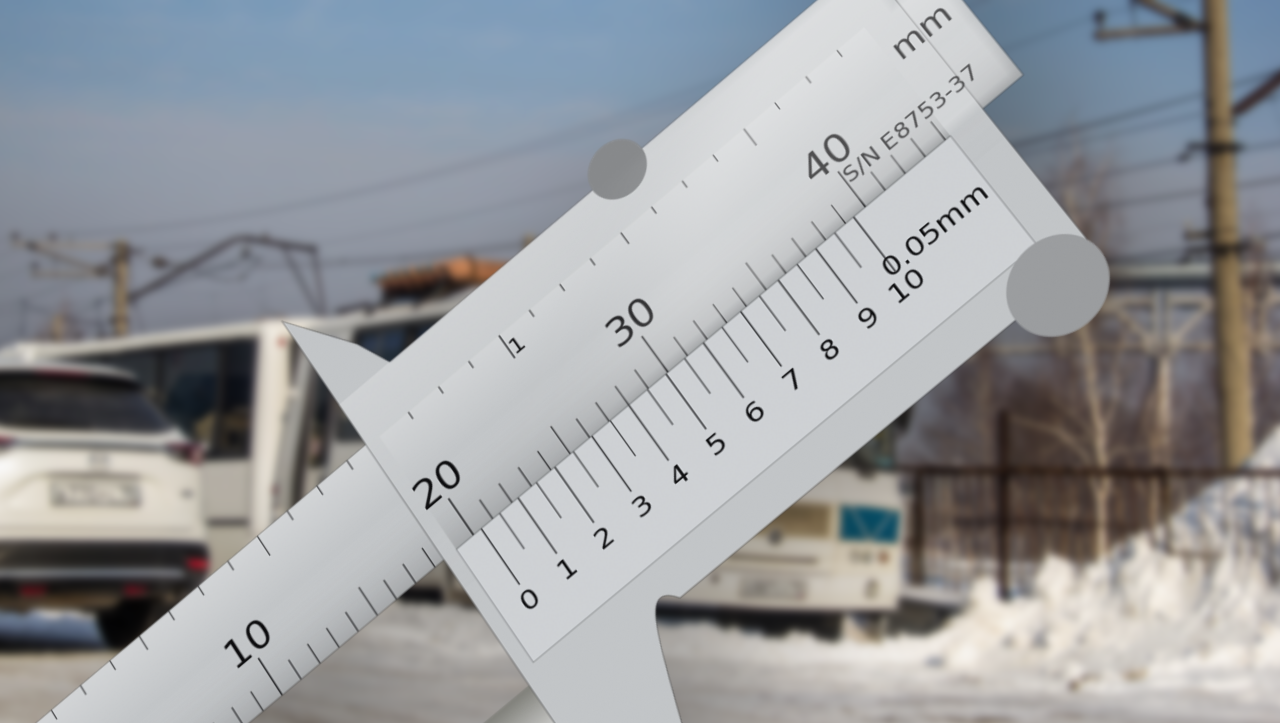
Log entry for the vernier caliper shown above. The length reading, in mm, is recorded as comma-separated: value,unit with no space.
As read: 20.4,mm
